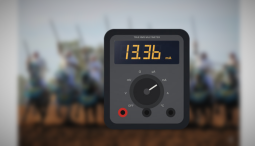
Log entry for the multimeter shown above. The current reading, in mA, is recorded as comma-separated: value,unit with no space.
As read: 13.36,mA
